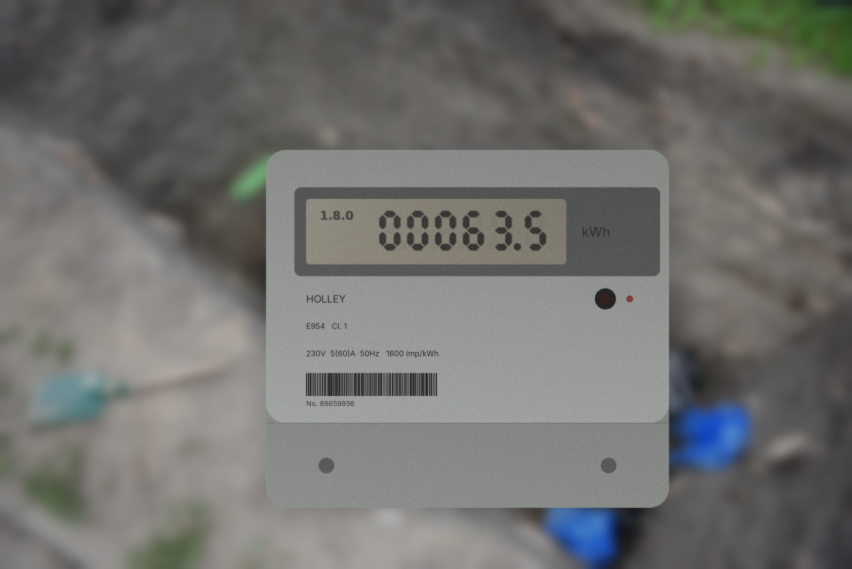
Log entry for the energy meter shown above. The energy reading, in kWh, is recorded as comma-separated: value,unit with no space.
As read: 63.5,kWh
